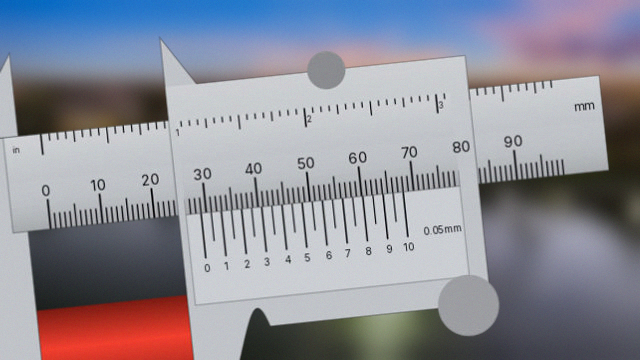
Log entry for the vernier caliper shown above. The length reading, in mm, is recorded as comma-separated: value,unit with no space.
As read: 29.0,mm
